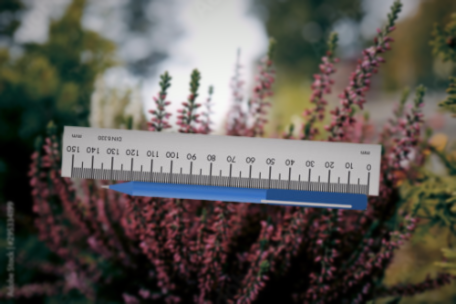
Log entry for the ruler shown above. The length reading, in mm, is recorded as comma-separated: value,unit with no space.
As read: 135,mm
